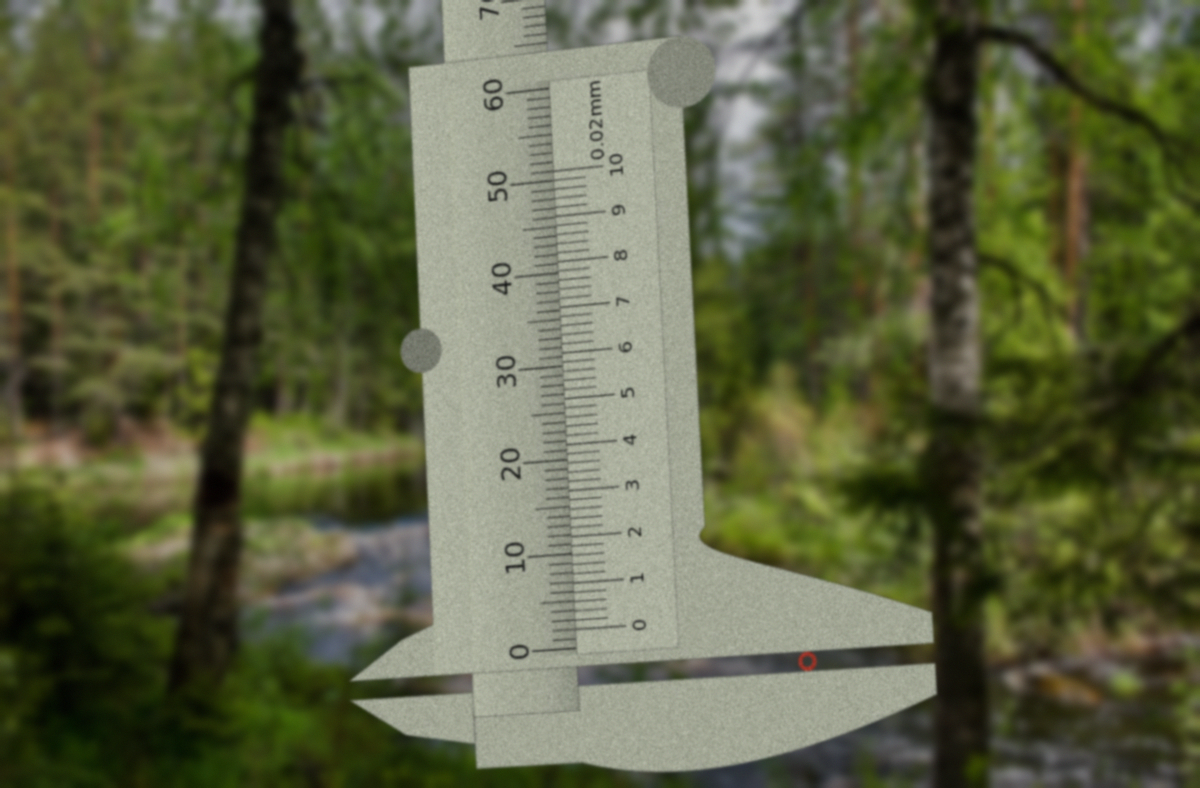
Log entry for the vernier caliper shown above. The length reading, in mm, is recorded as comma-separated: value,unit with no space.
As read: 2.0,mm
